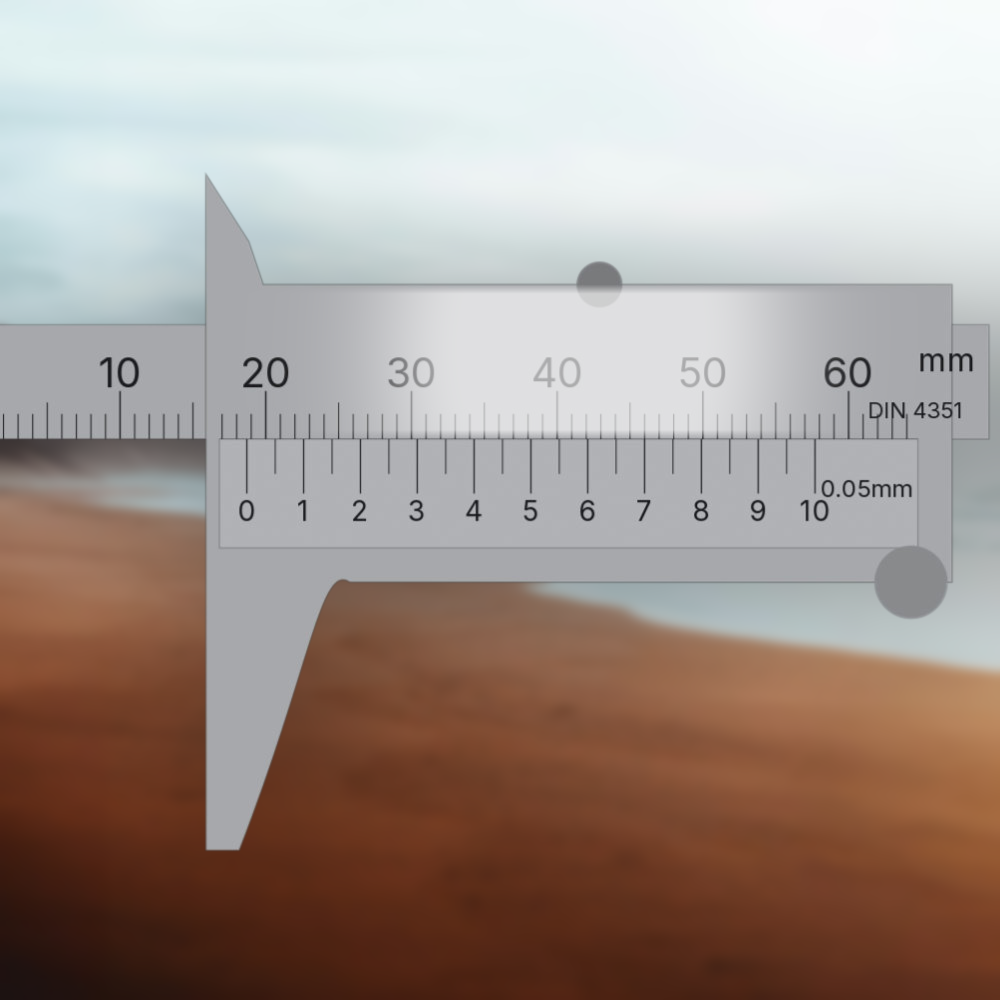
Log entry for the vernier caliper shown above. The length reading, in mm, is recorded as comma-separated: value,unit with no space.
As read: 18.7,mm
